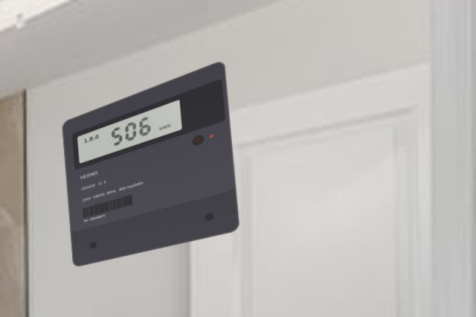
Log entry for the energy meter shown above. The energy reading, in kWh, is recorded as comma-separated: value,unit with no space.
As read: 506,kWh
